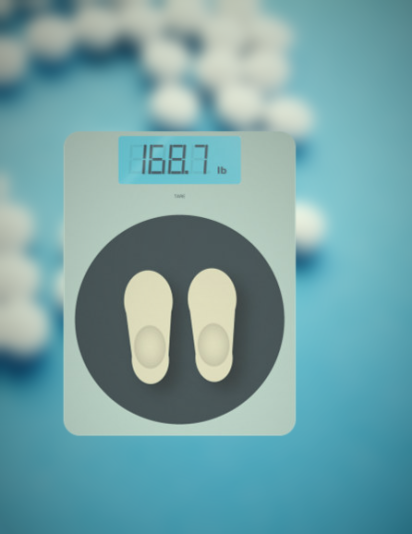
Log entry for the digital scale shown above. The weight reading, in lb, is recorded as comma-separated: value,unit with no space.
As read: 168.7,lb
